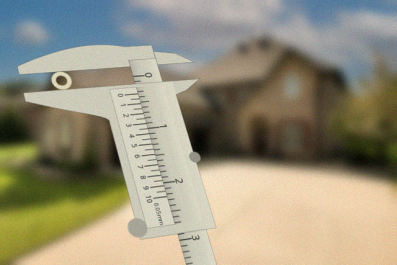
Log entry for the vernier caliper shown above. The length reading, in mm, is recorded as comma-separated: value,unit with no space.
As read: 3.4,mm
